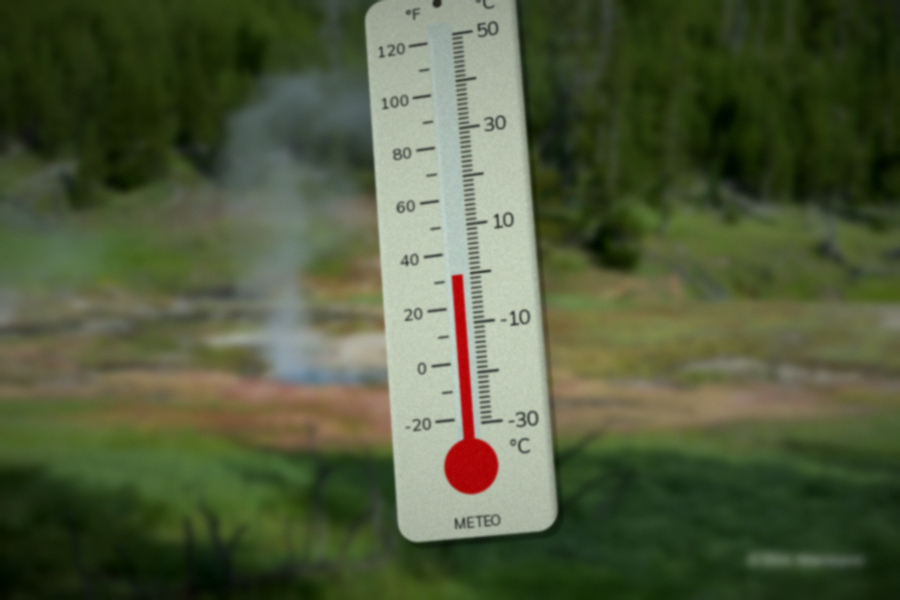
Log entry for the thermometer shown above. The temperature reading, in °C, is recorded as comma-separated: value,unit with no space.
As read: 0,°C
